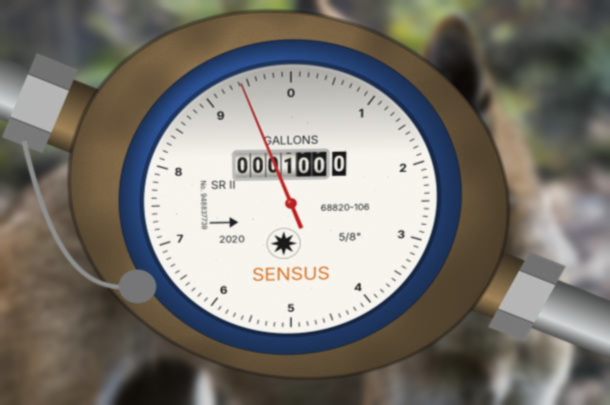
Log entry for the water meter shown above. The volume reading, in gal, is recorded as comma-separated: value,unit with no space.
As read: 999.4,gal
